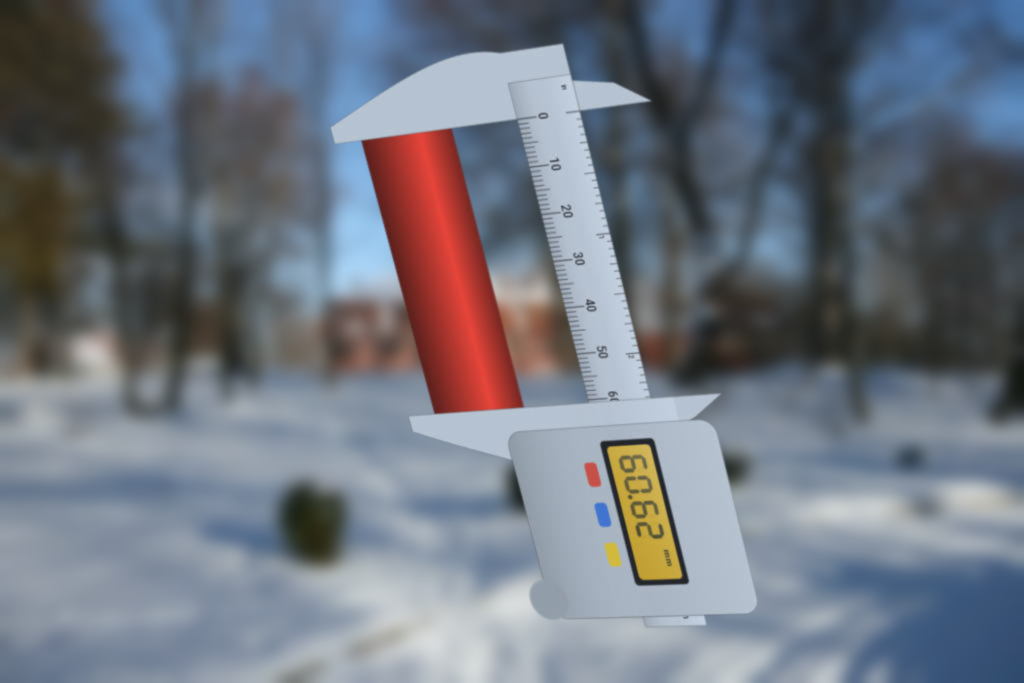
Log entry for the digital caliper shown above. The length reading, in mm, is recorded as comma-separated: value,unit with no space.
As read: 60.62,mm
